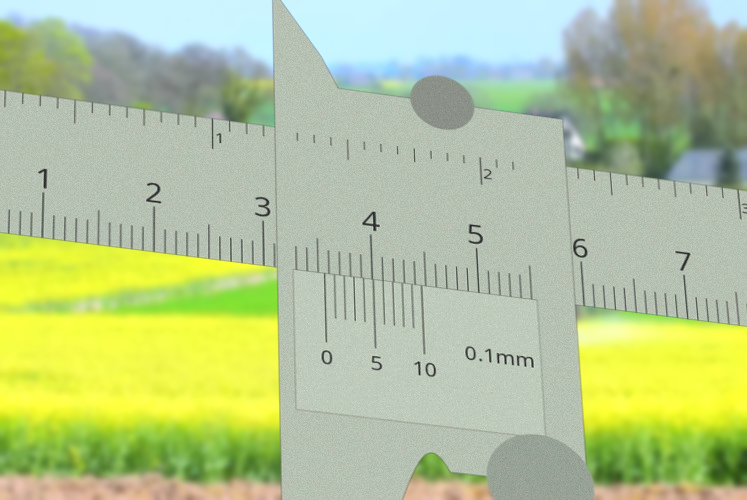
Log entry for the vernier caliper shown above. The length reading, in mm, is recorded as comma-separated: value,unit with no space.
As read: 35.6,mm
